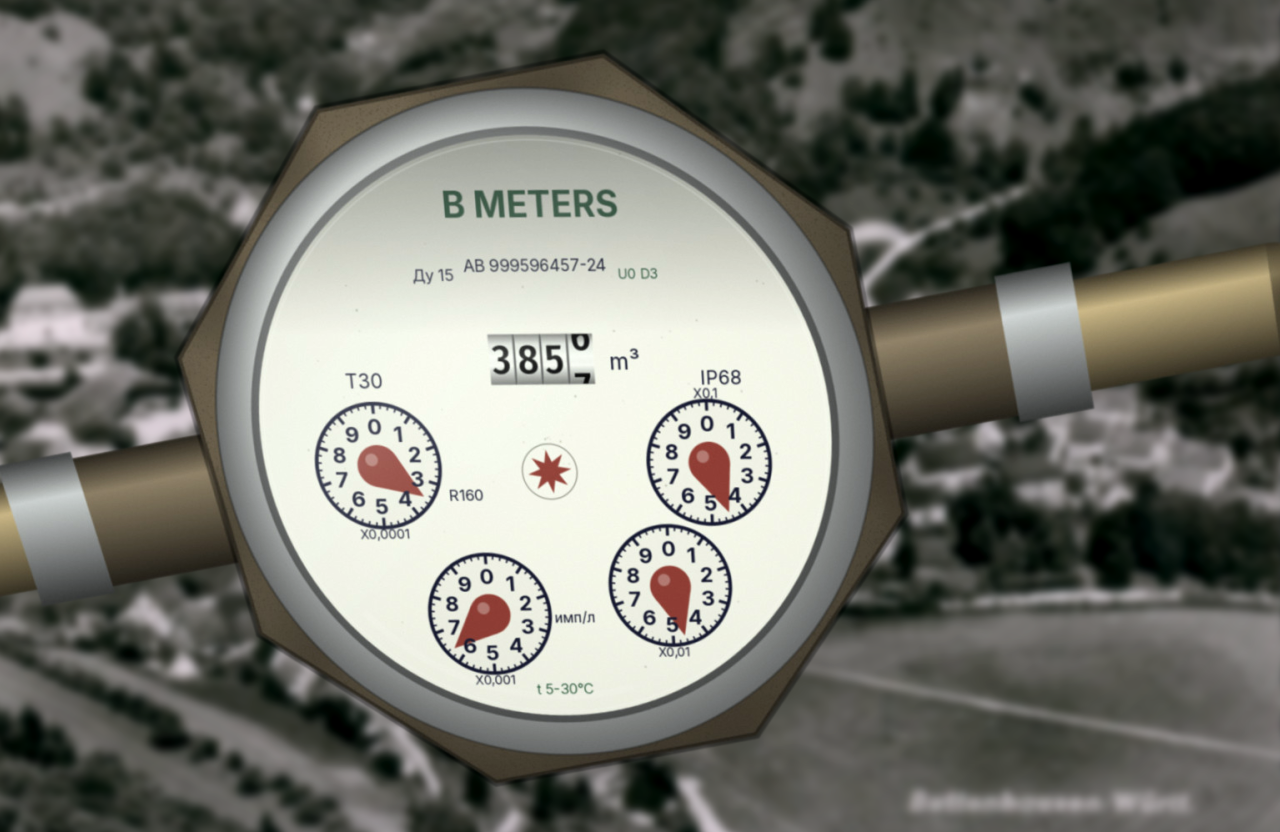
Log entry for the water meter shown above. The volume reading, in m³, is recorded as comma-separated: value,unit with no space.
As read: 3856.4463,m³
